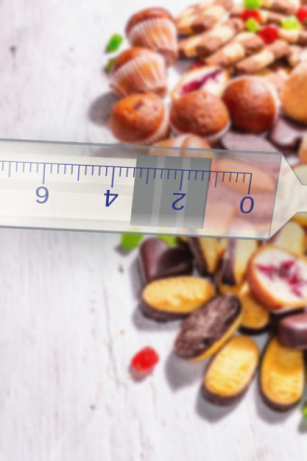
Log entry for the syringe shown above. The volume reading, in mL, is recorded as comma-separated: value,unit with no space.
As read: 1.2,mL
